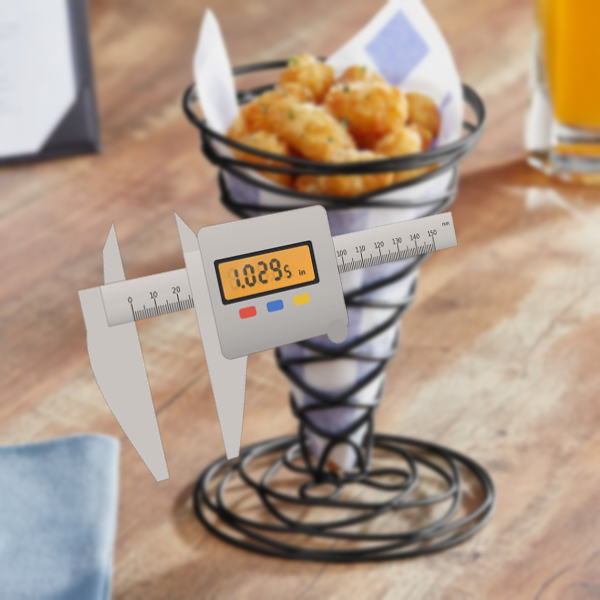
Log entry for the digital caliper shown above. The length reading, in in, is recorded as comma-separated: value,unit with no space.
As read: 1.0295,in
